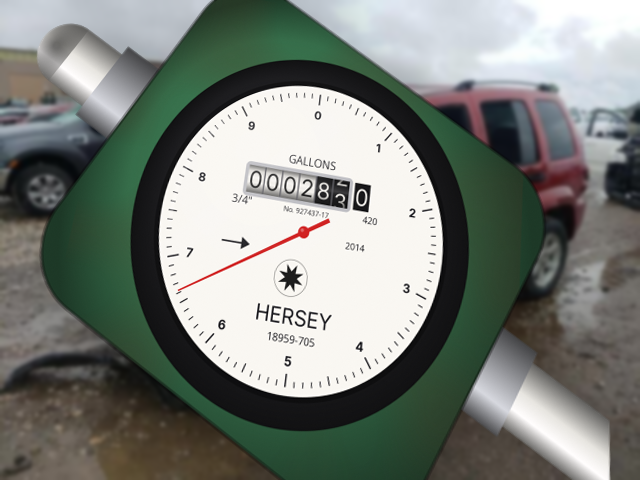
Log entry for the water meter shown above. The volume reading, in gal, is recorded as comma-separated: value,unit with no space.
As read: 2826.6,gal
